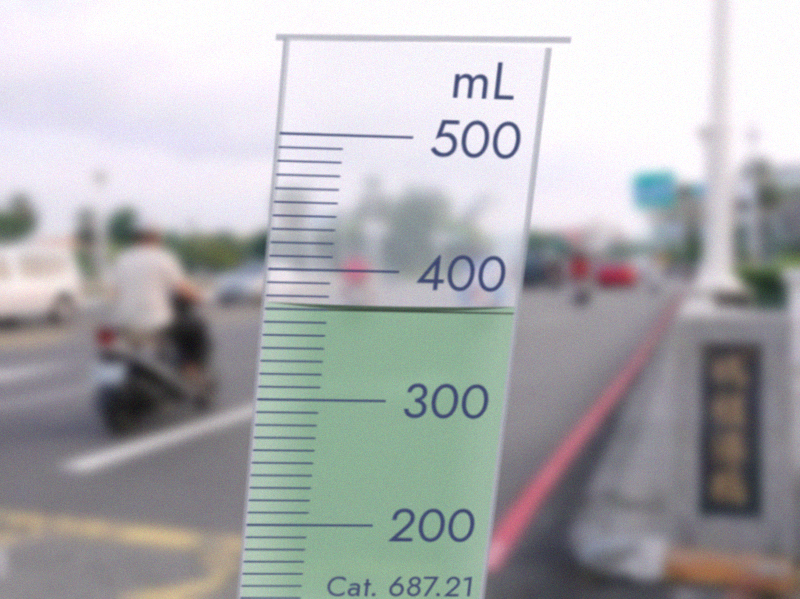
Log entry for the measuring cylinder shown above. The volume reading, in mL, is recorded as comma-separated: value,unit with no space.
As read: 370,mL
